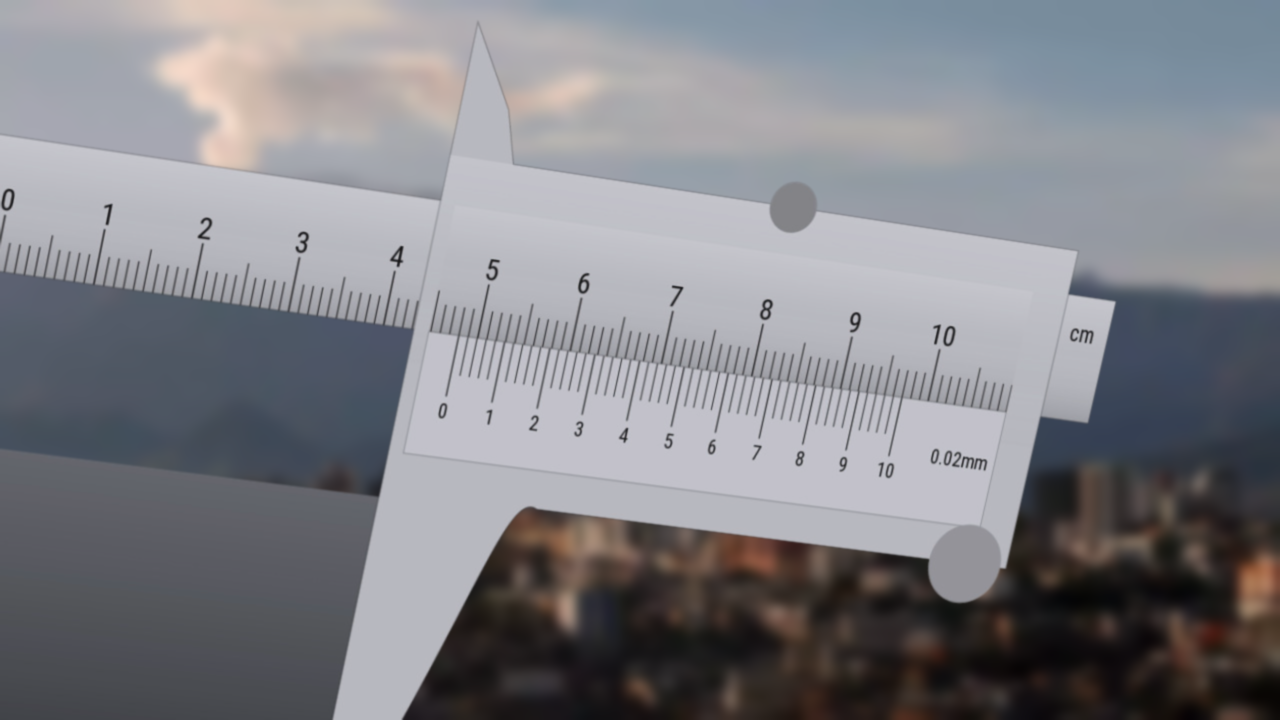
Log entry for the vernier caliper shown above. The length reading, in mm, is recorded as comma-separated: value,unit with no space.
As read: 48.0,mm
